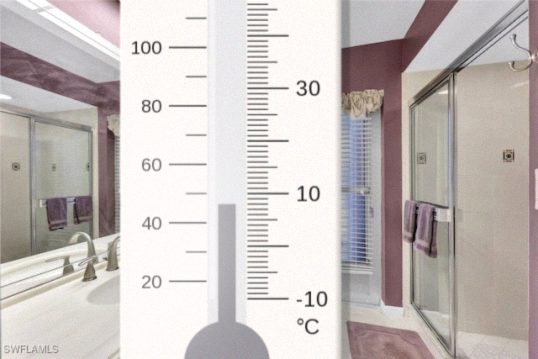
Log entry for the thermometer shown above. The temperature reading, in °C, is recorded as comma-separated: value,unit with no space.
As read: 8,°C
